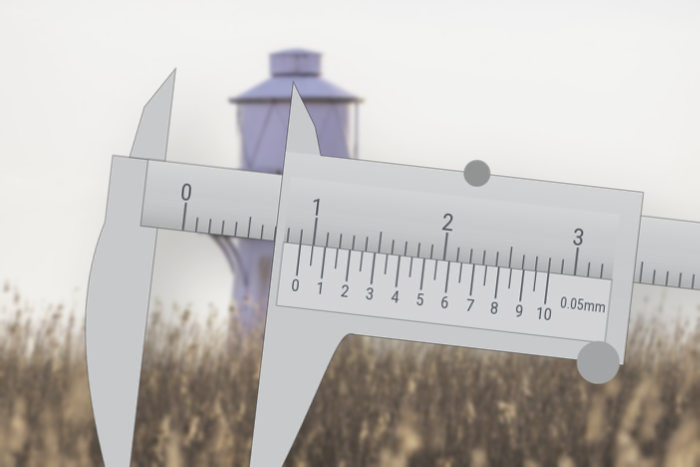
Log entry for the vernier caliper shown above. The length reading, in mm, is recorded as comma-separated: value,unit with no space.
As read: 9.0,mm
